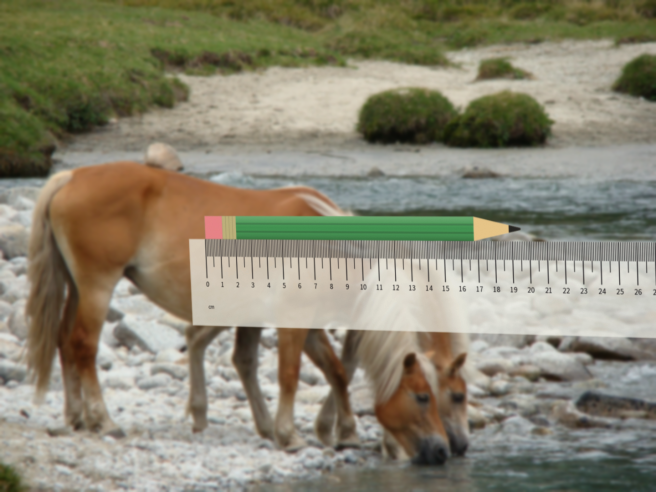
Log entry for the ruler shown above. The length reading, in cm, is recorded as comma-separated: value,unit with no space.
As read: 19.5,cm
